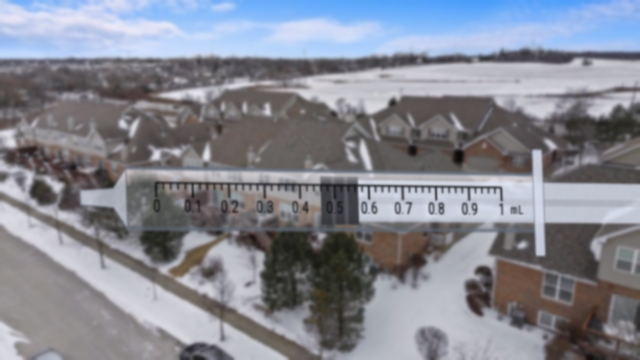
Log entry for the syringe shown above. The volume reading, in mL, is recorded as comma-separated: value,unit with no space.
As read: 0.46,mL
